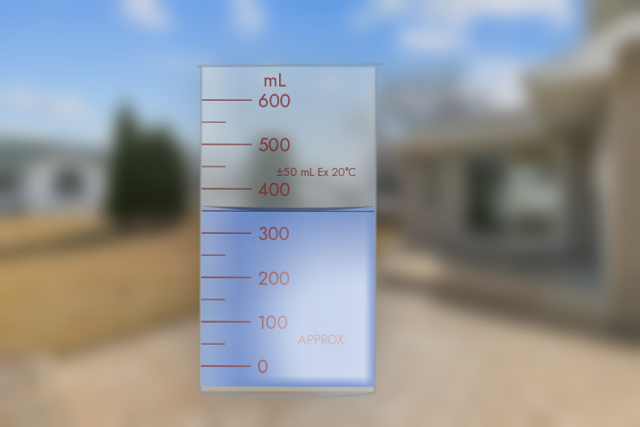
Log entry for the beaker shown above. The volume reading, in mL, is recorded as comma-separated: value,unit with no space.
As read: 350,mL
